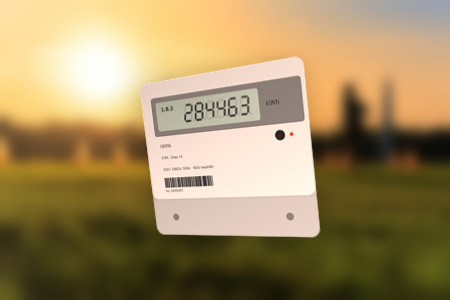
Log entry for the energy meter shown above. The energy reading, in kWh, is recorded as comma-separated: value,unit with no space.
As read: 284463,kWh
